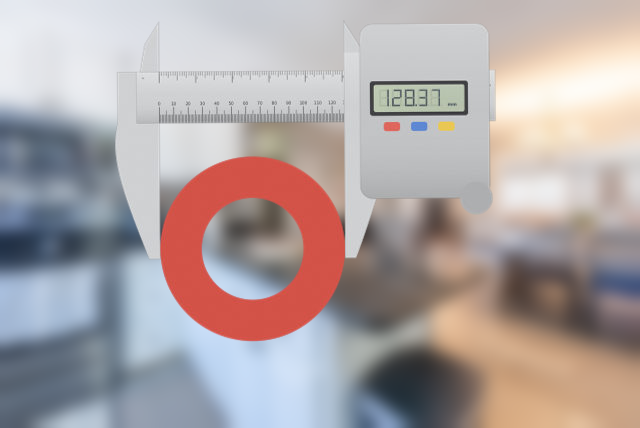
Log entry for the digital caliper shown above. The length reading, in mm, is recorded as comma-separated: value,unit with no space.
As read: 128.37,mm
